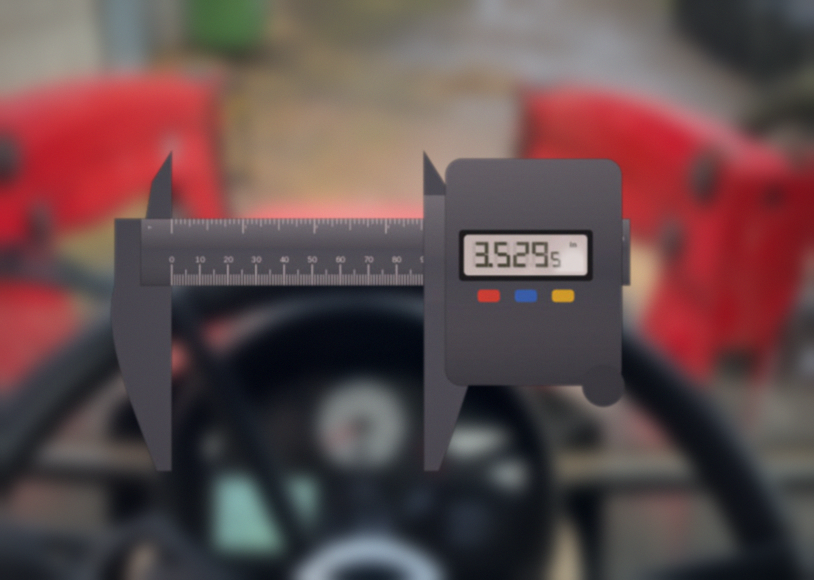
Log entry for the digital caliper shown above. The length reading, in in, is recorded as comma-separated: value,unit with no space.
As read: 3.5295,in
